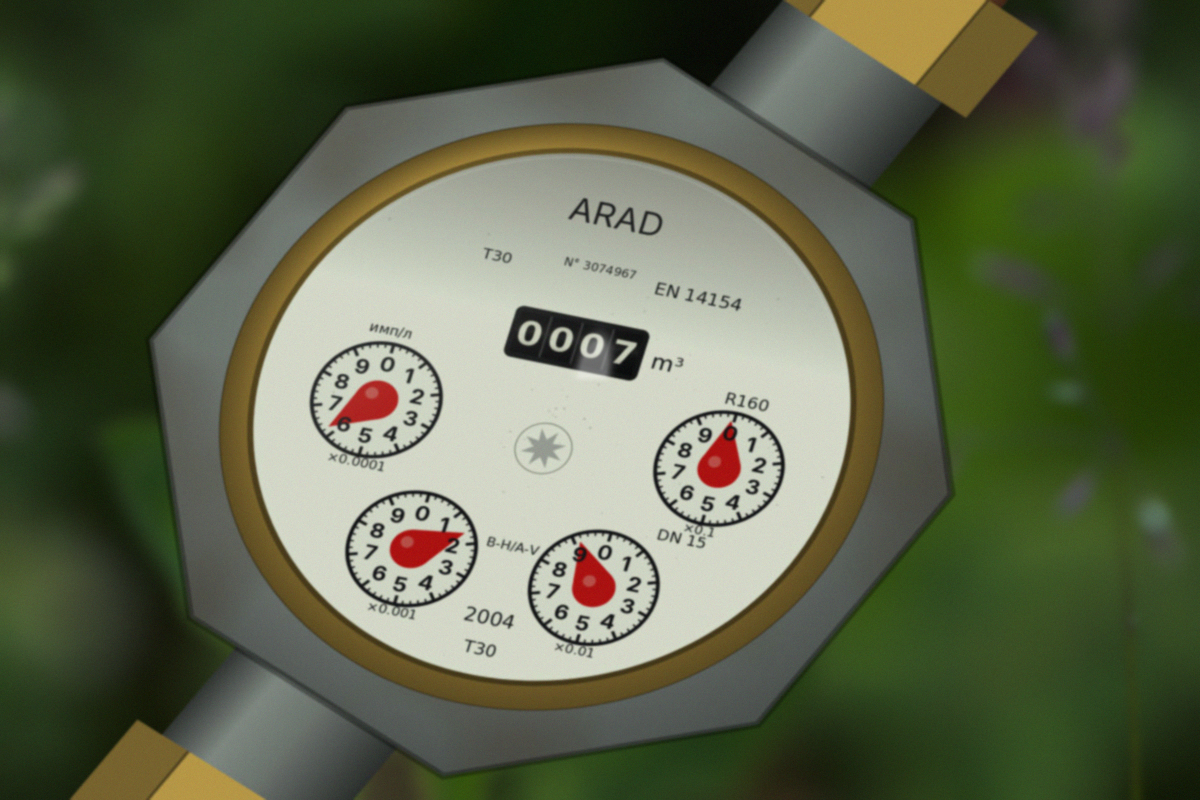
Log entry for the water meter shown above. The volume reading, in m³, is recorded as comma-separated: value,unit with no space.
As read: 6.9916,m³
